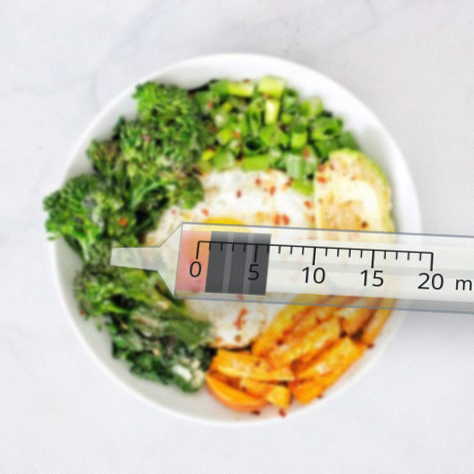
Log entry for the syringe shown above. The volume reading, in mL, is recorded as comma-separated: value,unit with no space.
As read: 1,mL
